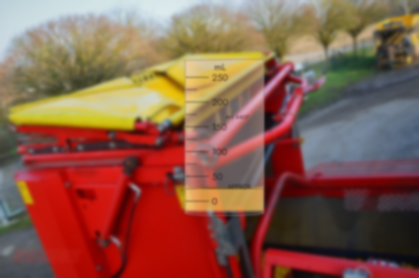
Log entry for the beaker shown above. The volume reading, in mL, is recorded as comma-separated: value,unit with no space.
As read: 25,mL
